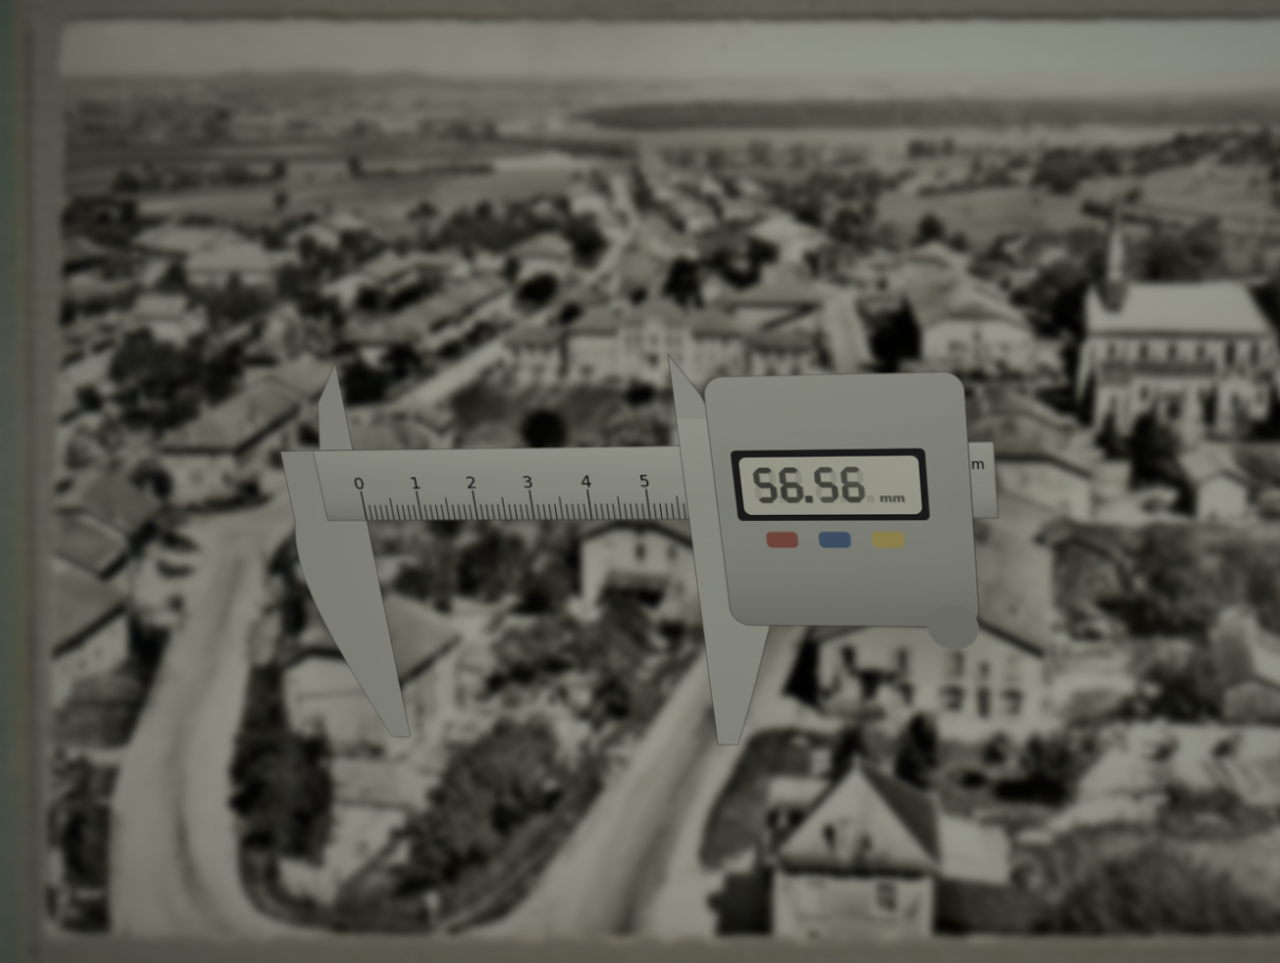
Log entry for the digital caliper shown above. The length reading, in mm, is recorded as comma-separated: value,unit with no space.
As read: 56.56,mm
